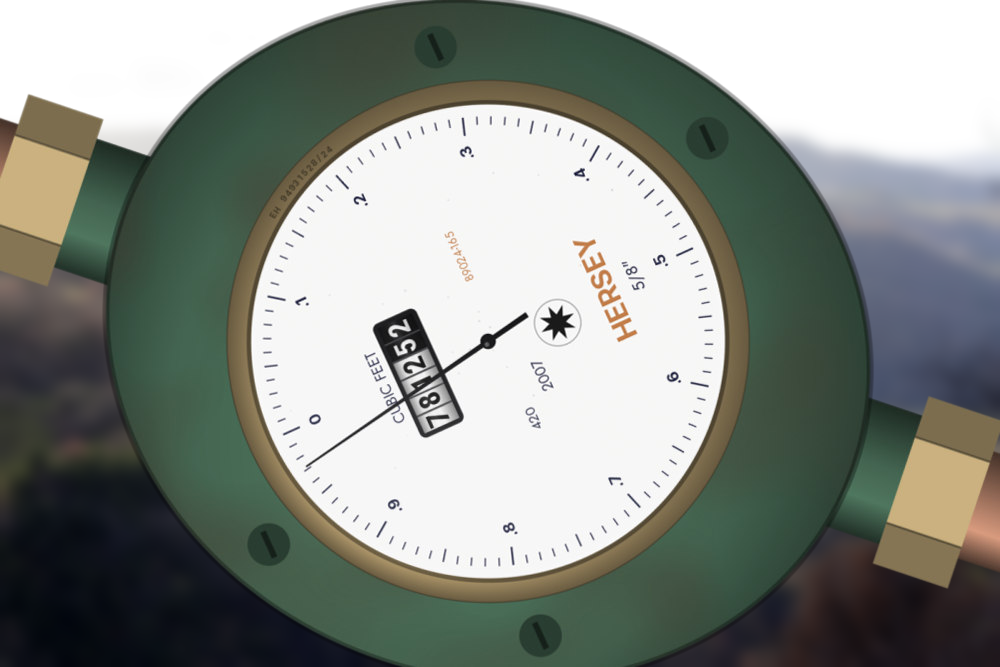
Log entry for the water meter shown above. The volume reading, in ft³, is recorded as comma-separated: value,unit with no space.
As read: 781251.97,ft³
